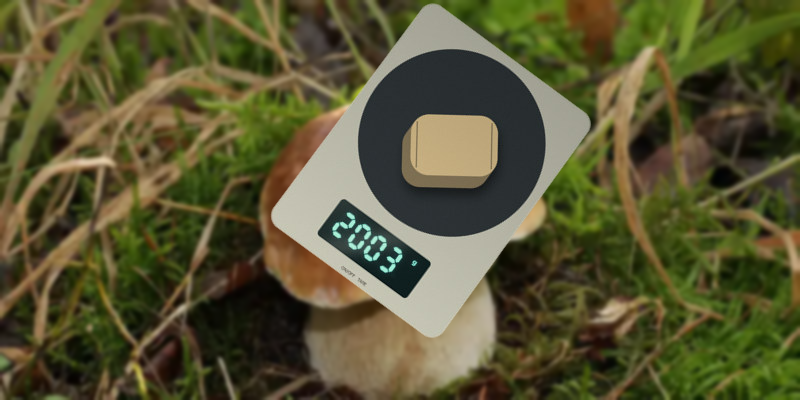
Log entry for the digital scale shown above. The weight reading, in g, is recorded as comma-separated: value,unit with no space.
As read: 2003,g
